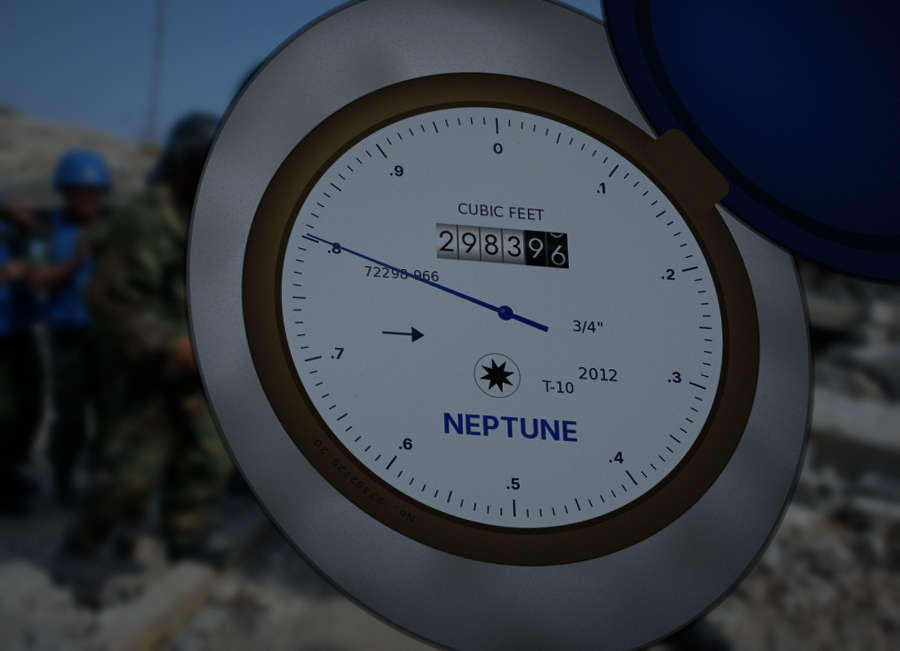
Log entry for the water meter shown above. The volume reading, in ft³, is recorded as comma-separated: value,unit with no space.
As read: 298395.80,ft³
